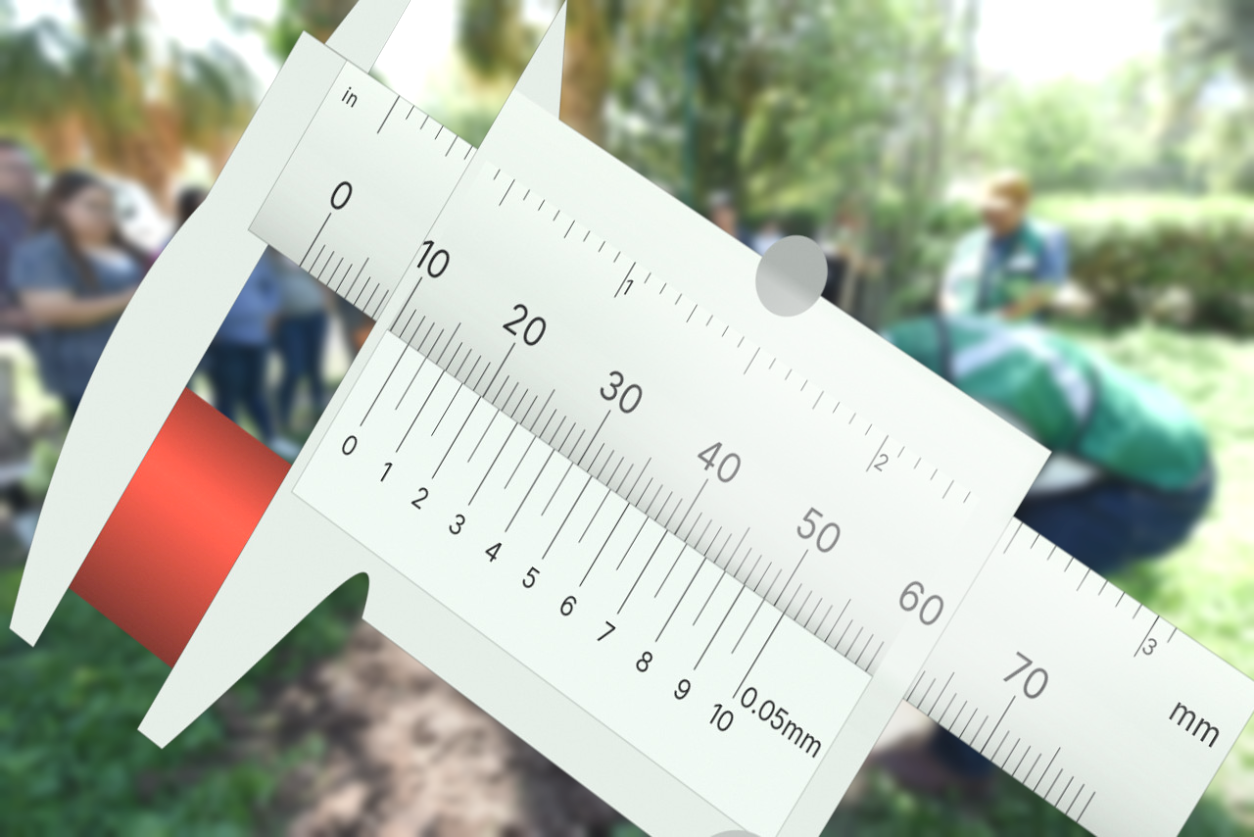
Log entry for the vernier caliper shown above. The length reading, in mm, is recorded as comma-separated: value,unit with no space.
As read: 12.0,mm
